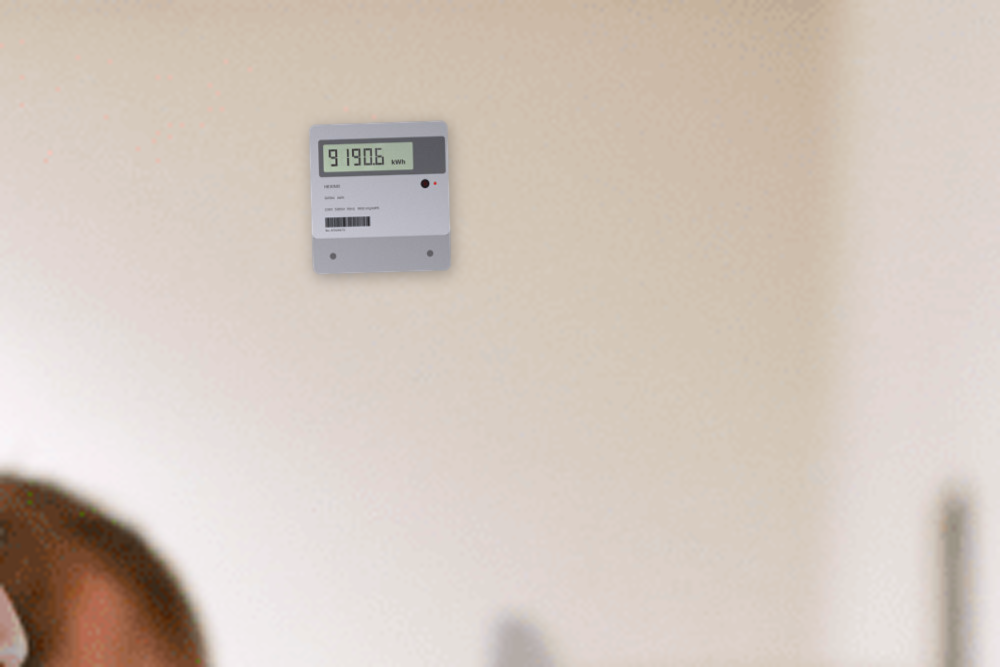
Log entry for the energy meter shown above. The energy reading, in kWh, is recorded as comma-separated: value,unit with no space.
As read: 9190.6,kWh
